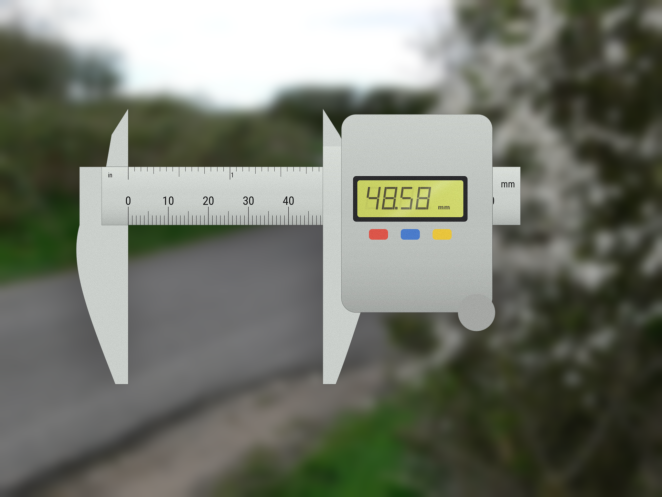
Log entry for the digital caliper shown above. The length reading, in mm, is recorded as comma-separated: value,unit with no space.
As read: 48.58,mm
